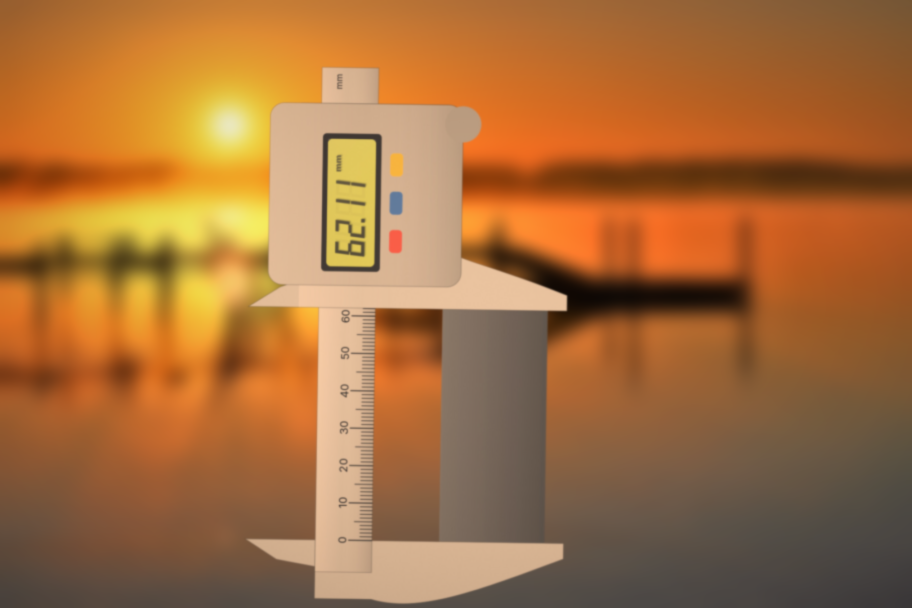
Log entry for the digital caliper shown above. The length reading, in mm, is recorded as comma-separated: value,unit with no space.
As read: 62.11,mm
